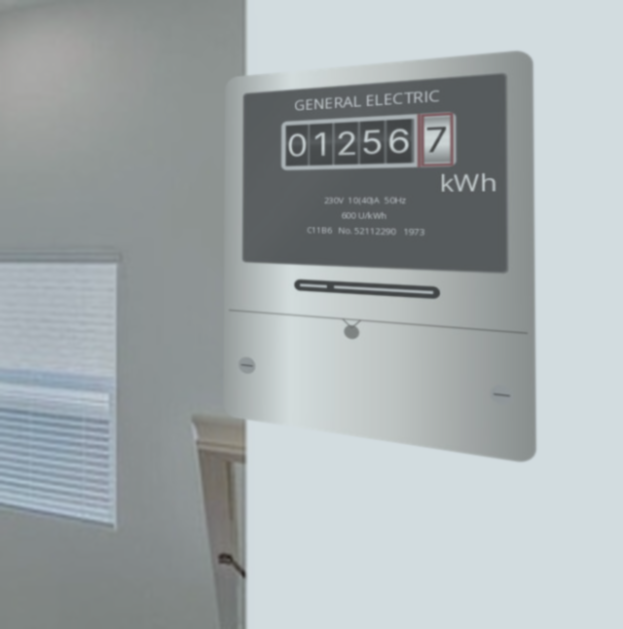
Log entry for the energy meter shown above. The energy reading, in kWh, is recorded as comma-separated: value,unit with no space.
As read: 1256.7,kWh
